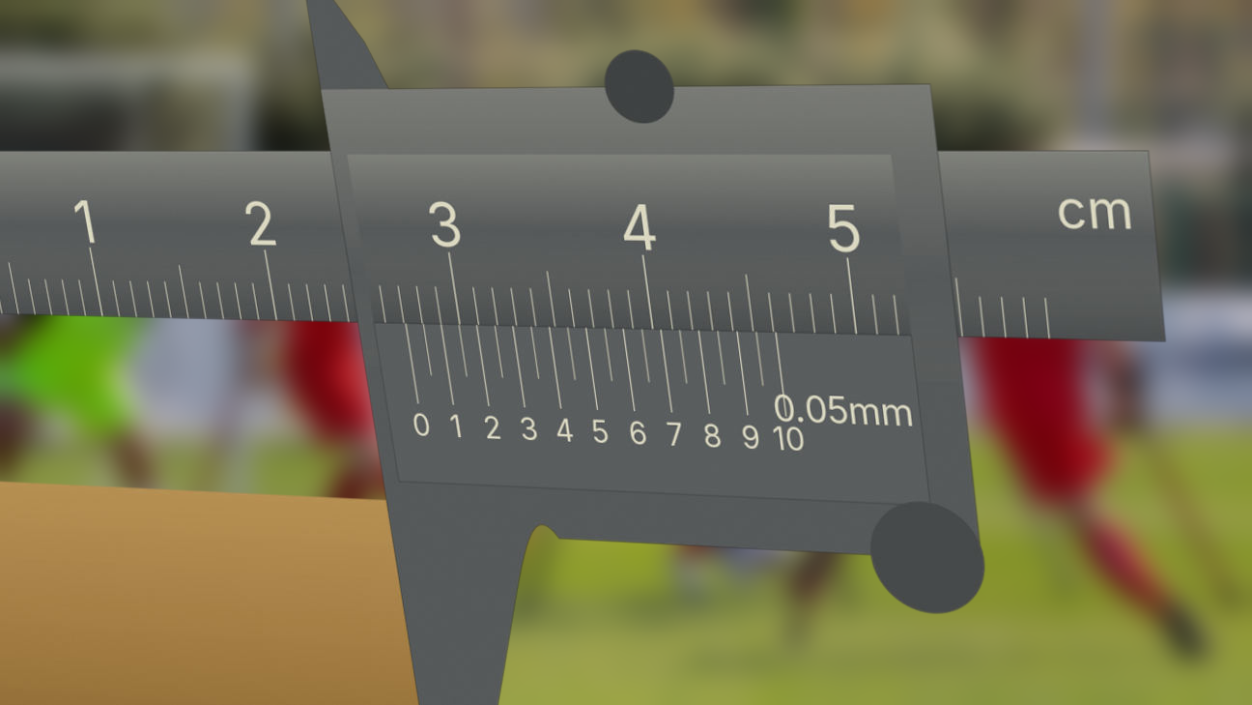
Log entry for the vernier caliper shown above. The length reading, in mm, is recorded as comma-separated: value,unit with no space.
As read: 27.1,mm
